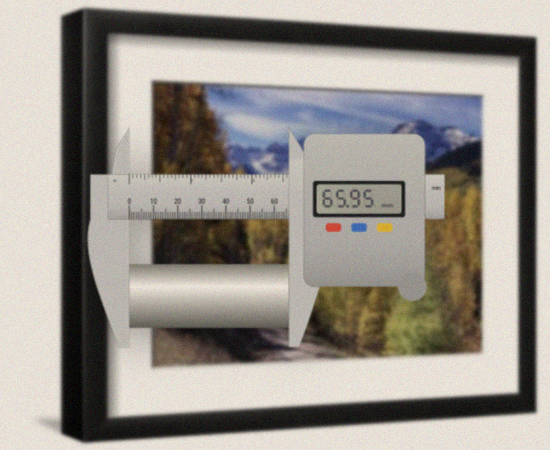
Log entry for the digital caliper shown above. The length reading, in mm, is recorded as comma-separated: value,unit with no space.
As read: 65.95,mm
